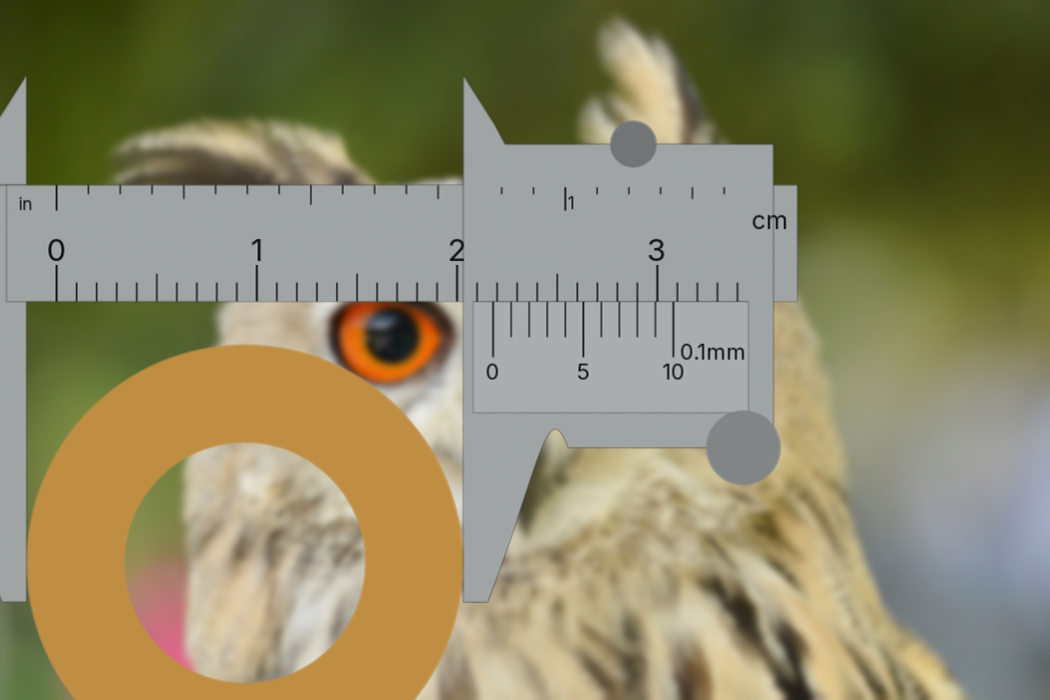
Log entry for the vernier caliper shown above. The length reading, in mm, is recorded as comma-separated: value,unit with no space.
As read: 21.8,mm
